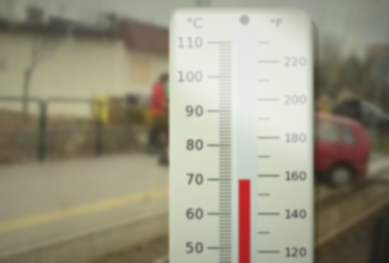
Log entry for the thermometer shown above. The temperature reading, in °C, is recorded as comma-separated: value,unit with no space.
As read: 70,°C
